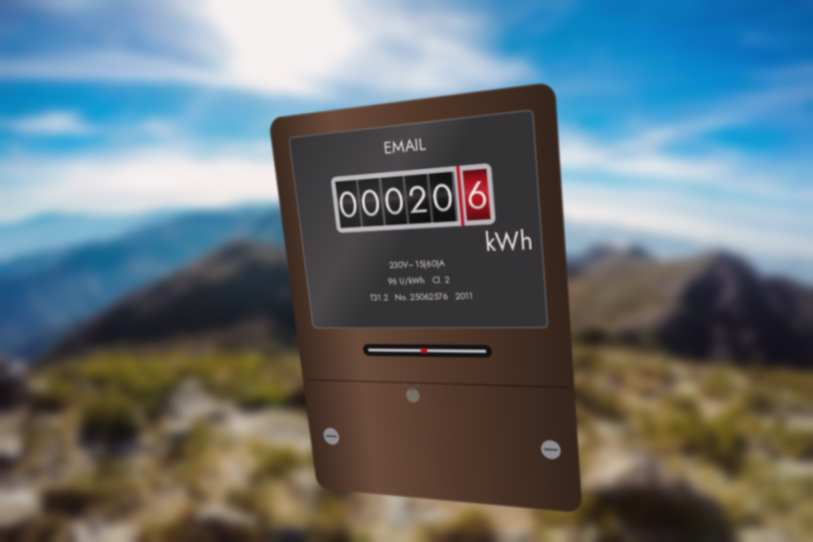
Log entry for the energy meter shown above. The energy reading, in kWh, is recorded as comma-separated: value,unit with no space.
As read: 20.6,kWh
